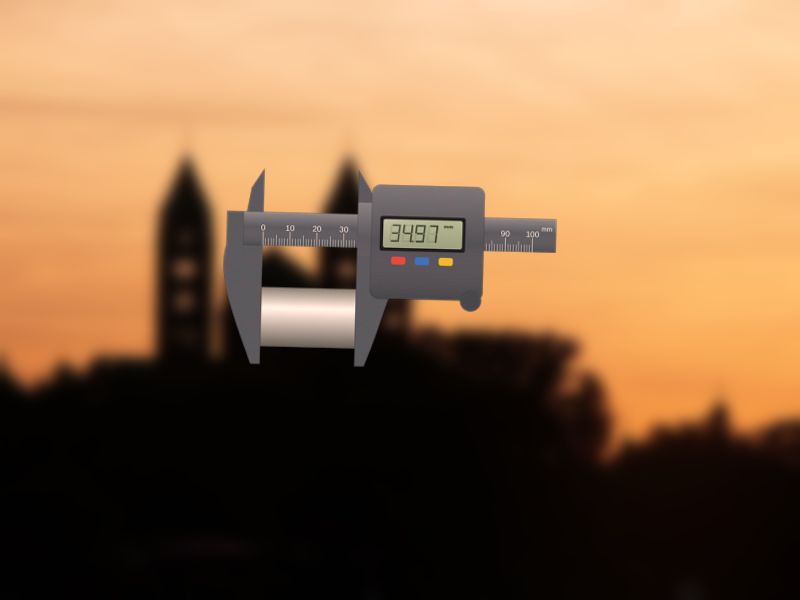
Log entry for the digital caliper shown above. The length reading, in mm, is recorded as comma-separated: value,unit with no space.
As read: 34.97,mm
